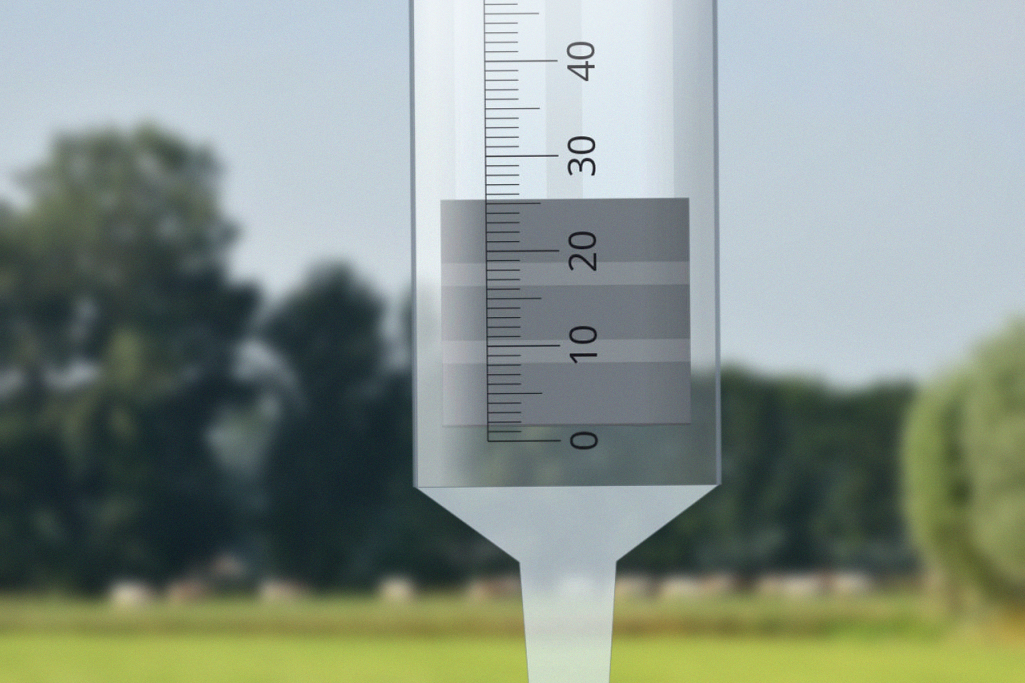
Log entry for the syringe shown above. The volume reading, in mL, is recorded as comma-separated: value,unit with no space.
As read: 1.5,mL
